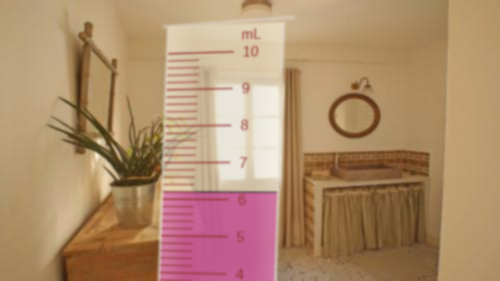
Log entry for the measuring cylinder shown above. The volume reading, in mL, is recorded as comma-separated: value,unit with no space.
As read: 6.2,mL
